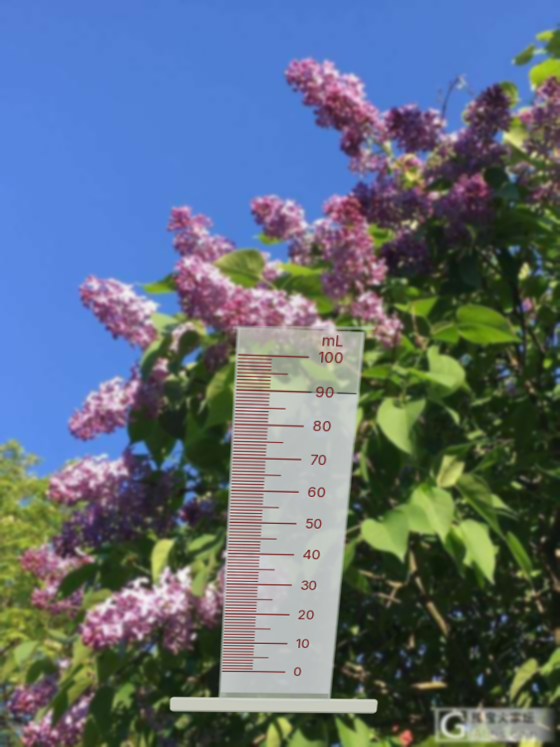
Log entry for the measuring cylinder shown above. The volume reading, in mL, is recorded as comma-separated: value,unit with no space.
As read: 90,mL
